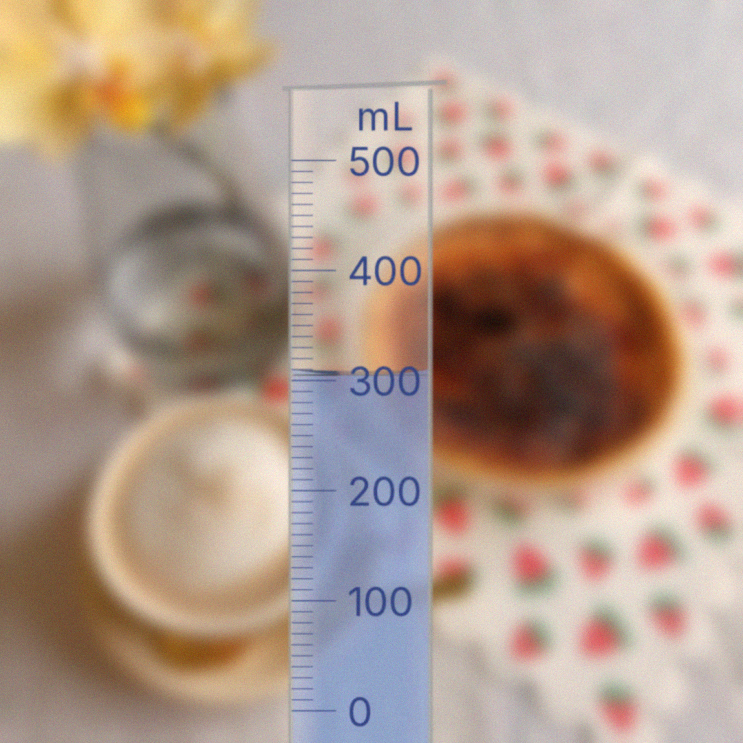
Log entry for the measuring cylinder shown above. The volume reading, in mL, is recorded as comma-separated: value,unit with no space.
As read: 305,mL
